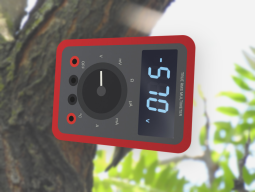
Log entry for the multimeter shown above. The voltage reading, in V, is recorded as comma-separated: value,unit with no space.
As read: -570,V
